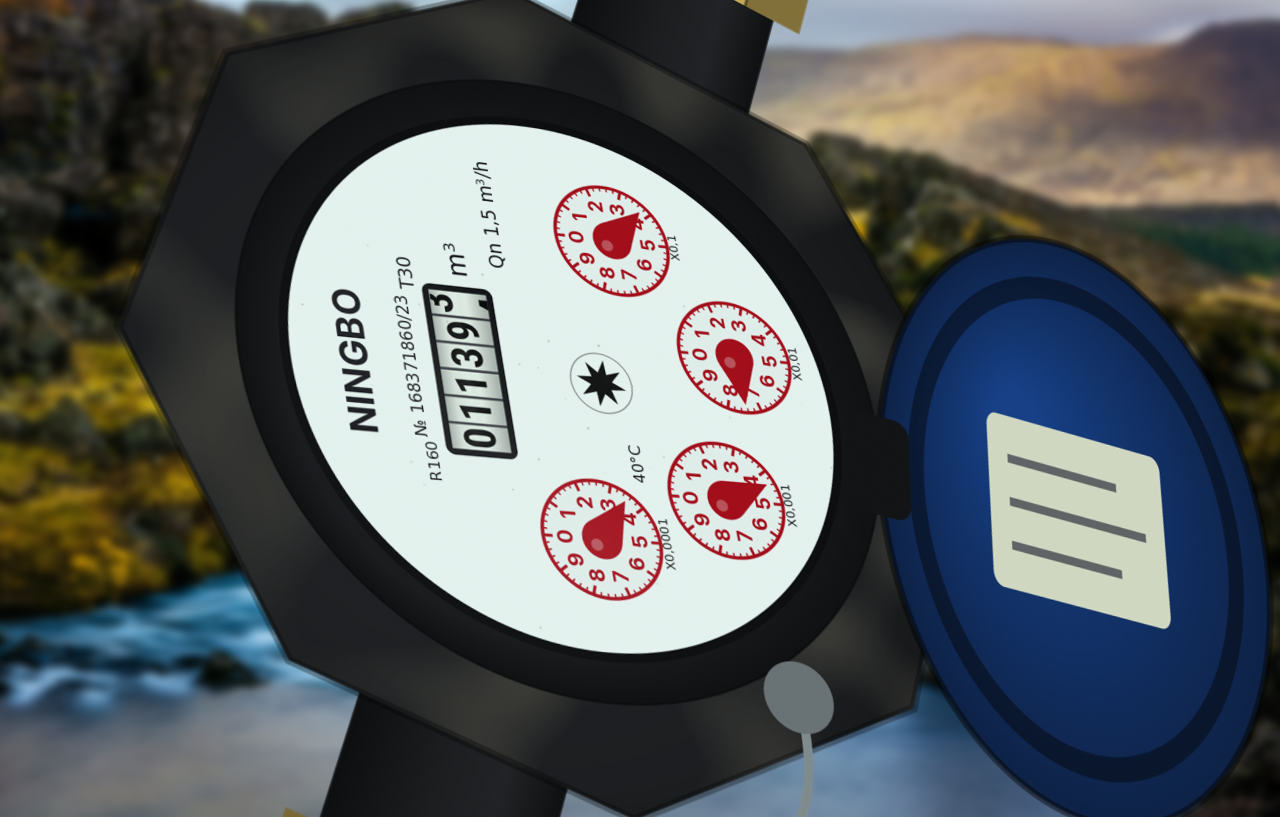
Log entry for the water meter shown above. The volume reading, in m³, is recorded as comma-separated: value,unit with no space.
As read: 11393.3743,m³
